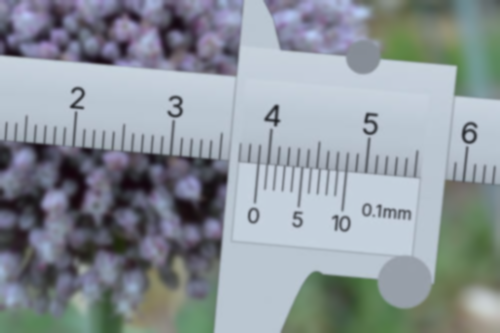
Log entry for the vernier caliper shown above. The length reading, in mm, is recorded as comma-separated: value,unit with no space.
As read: 39.0,mm
